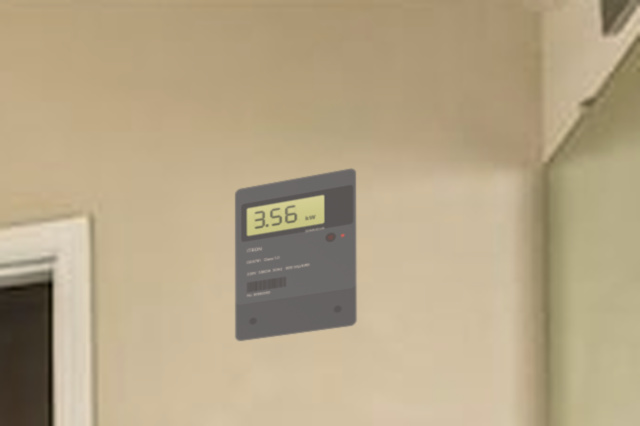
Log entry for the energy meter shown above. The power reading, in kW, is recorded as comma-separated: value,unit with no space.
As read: 3.56,kW
